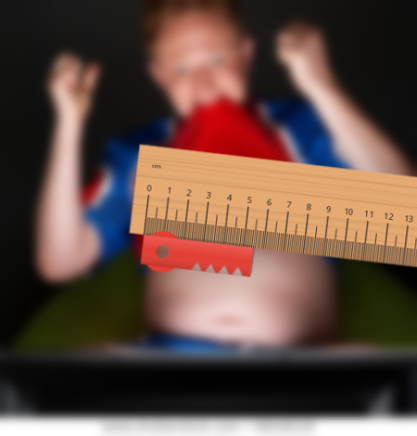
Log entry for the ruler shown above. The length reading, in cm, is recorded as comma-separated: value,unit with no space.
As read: 5.5,cm
